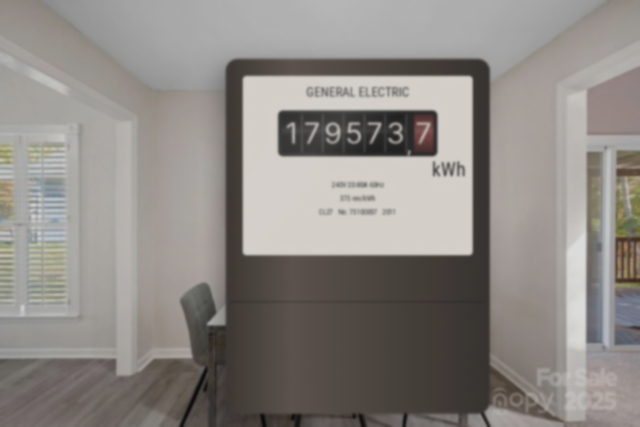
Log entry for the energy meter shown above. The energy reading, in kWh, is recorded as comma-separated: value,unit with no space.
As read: 179573.7,kWh
